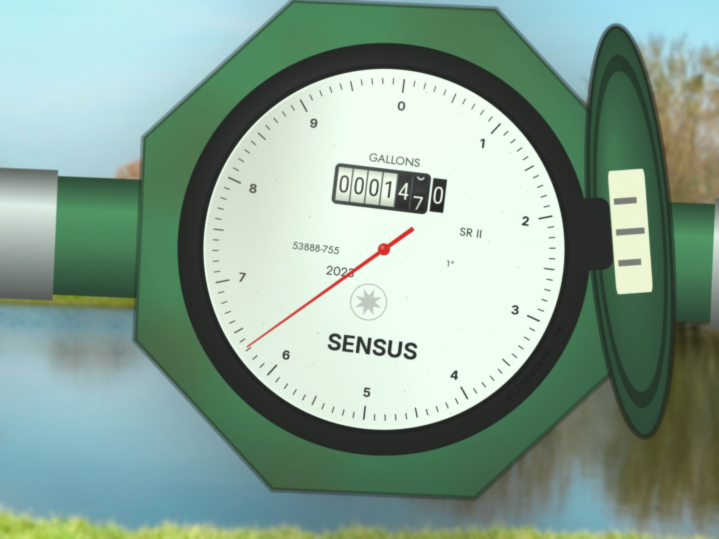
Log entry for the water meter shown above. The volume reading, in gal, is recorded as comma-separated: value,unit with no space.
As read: 1466.3,gal
